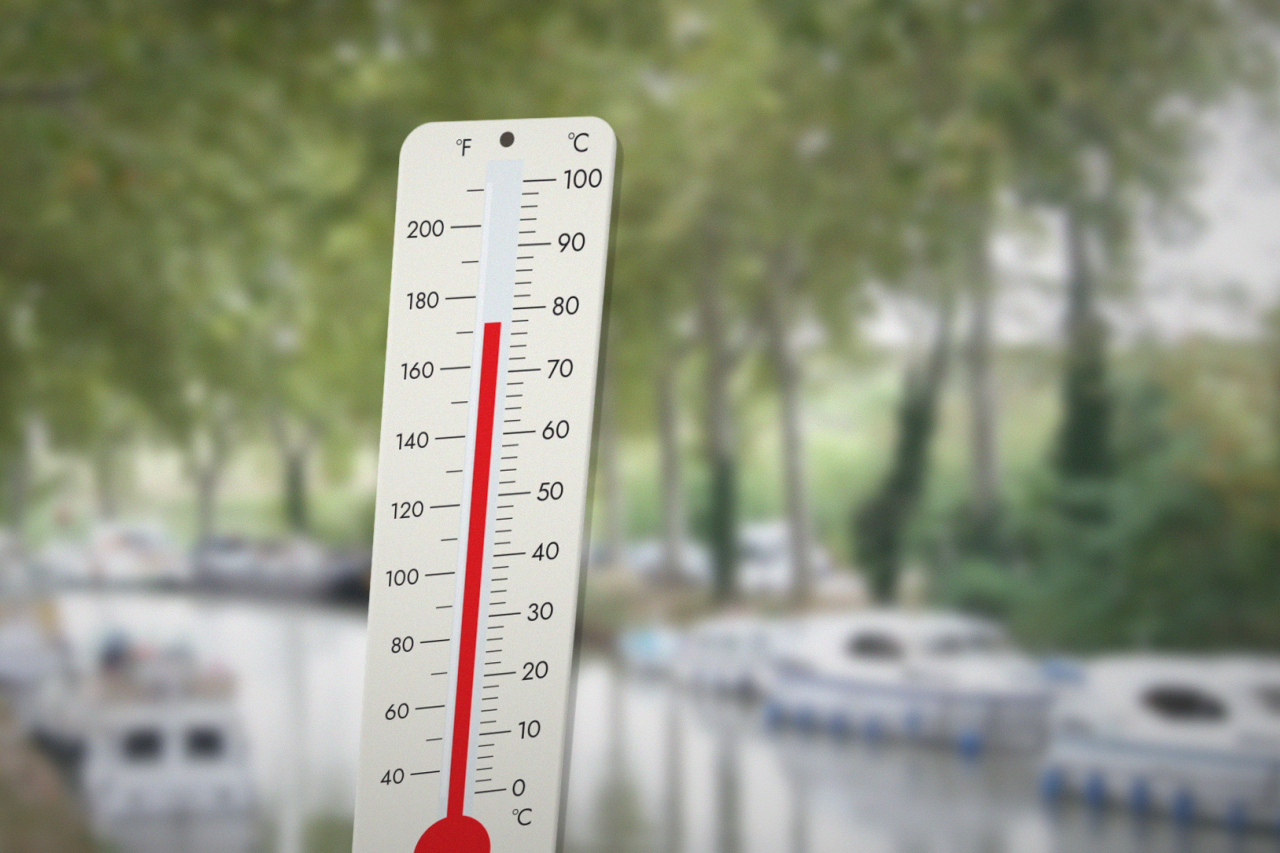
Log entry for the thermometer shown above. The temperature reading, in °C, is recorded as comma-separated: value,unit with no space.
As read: 78,°C
